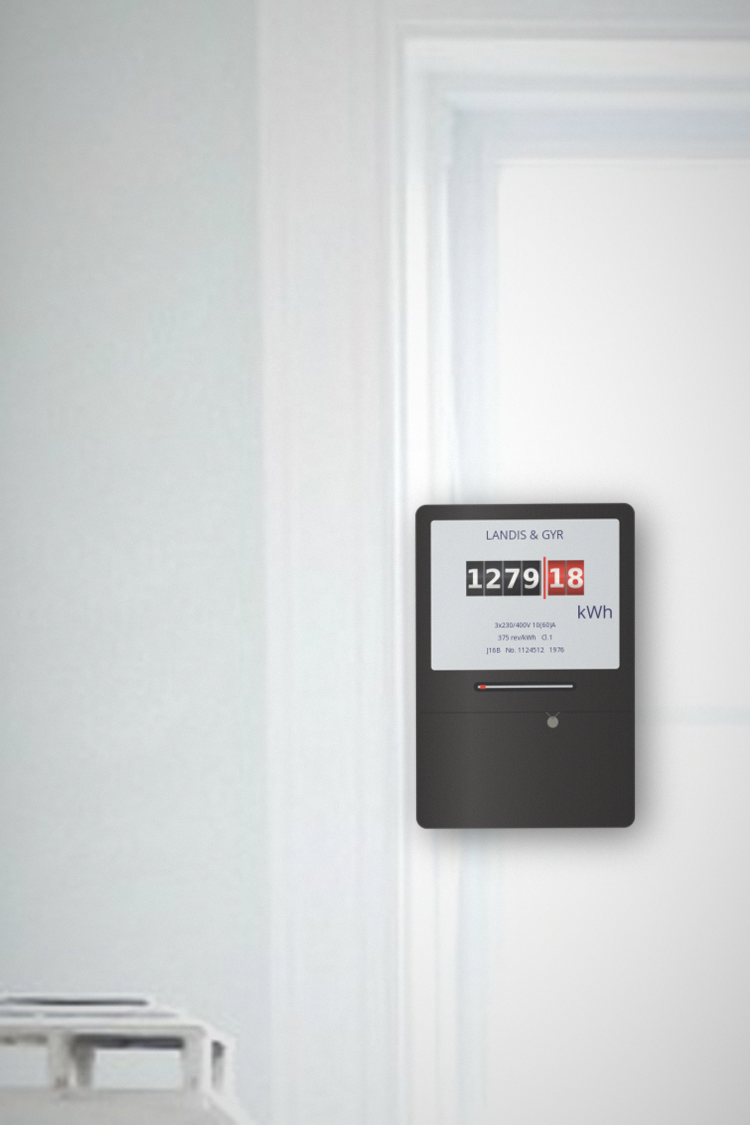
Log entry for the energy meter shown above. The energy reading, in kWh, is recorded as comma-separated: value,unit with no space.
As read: 1279.18,kWh
